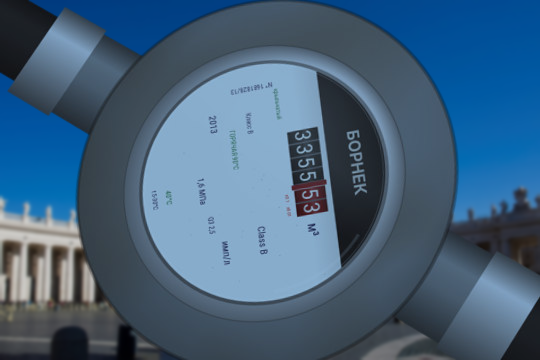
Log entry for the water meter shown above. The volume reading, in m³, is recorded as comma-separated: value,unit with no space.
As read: 3355.53,m³
